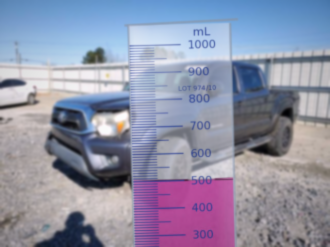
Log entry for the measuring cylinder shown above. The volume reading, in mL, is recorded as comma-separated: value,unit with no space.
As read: 500,mL
